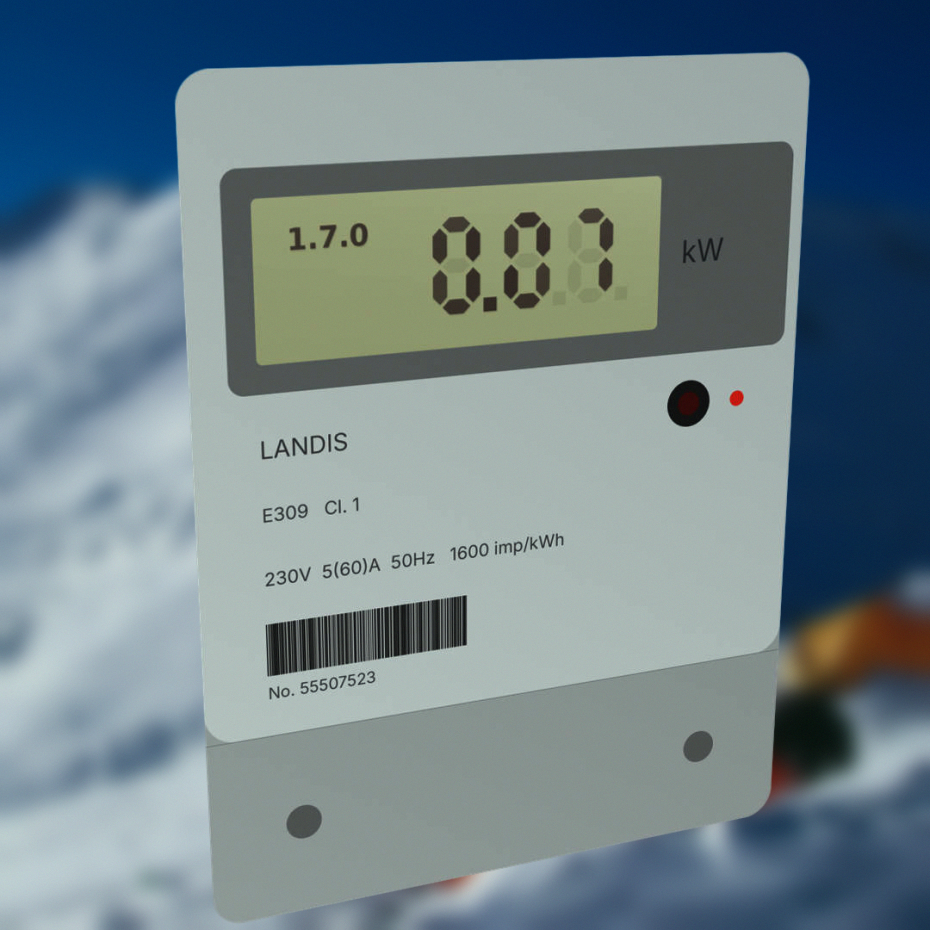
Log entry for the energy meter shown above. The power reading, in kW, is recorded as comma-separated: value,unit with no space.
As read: 0.07,kW
